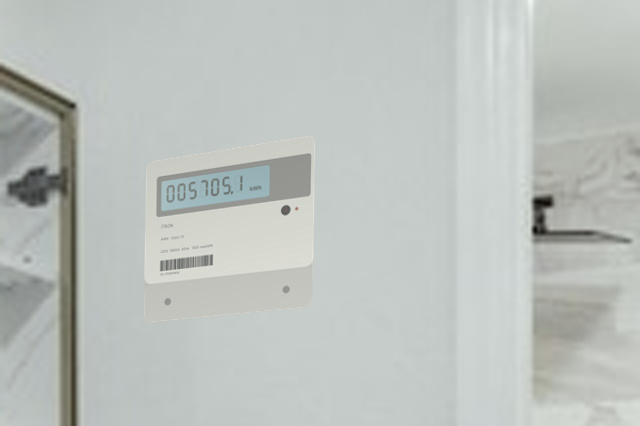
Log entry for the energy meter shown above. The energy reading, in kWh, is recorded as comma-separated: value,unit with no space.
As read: 5705.1,kWh
